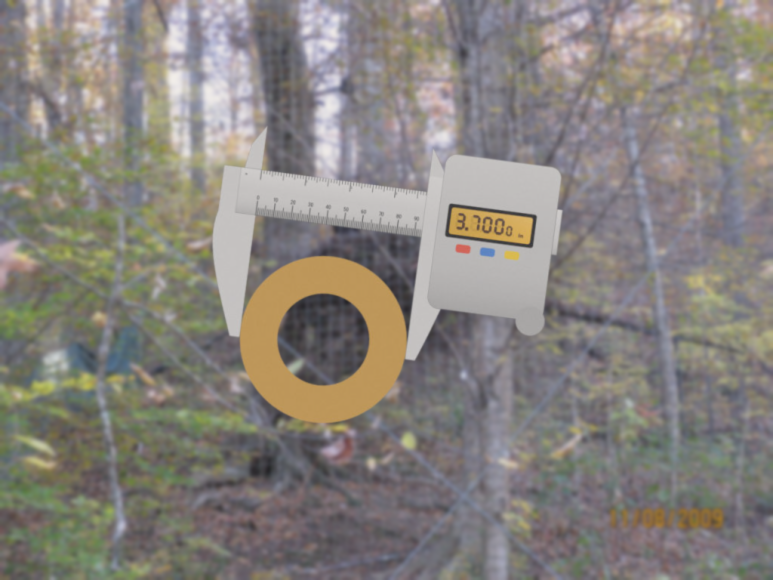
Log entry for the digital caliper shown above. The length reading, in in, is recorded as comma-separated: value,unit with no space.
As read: 3.7000,in
